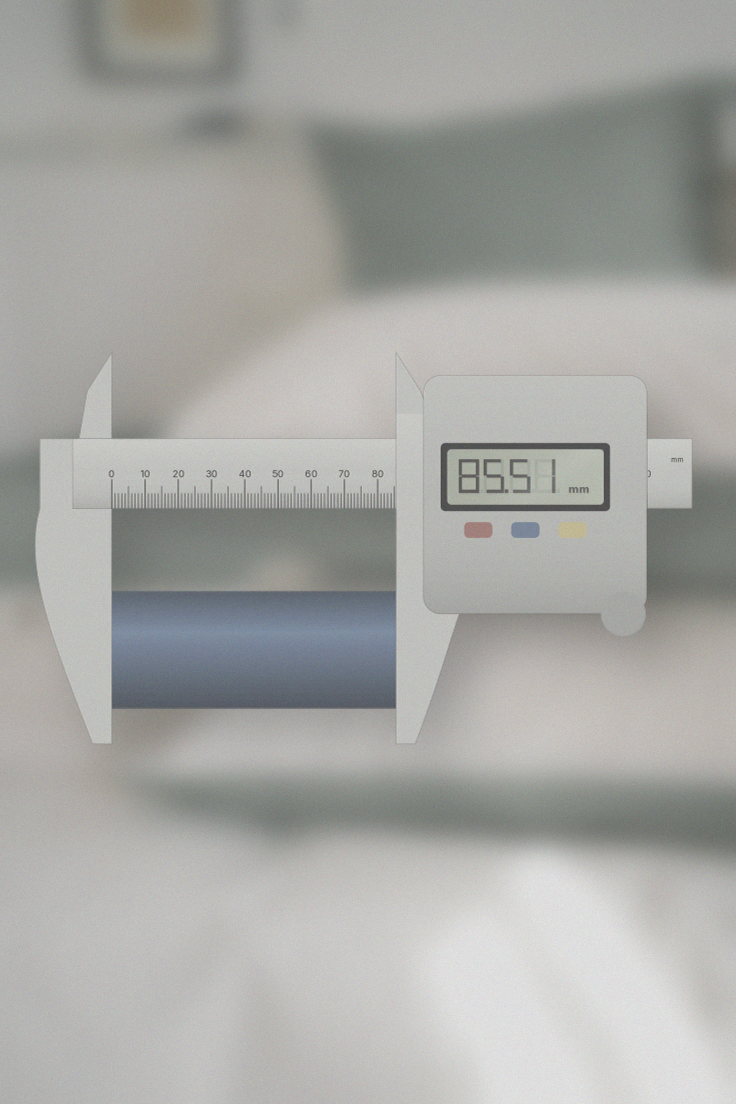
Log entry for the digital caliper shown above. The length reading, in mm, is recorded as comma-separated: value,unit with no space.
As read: 85.51,mm
